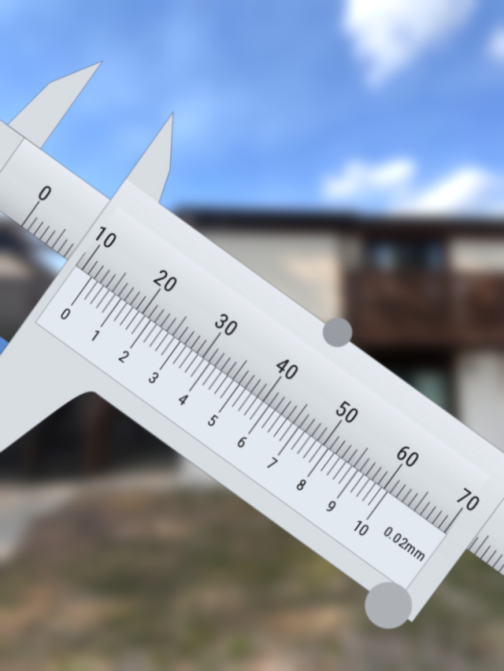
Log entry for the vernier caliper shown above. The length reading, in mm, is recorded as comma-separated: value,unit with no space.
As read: 11.6,mm
